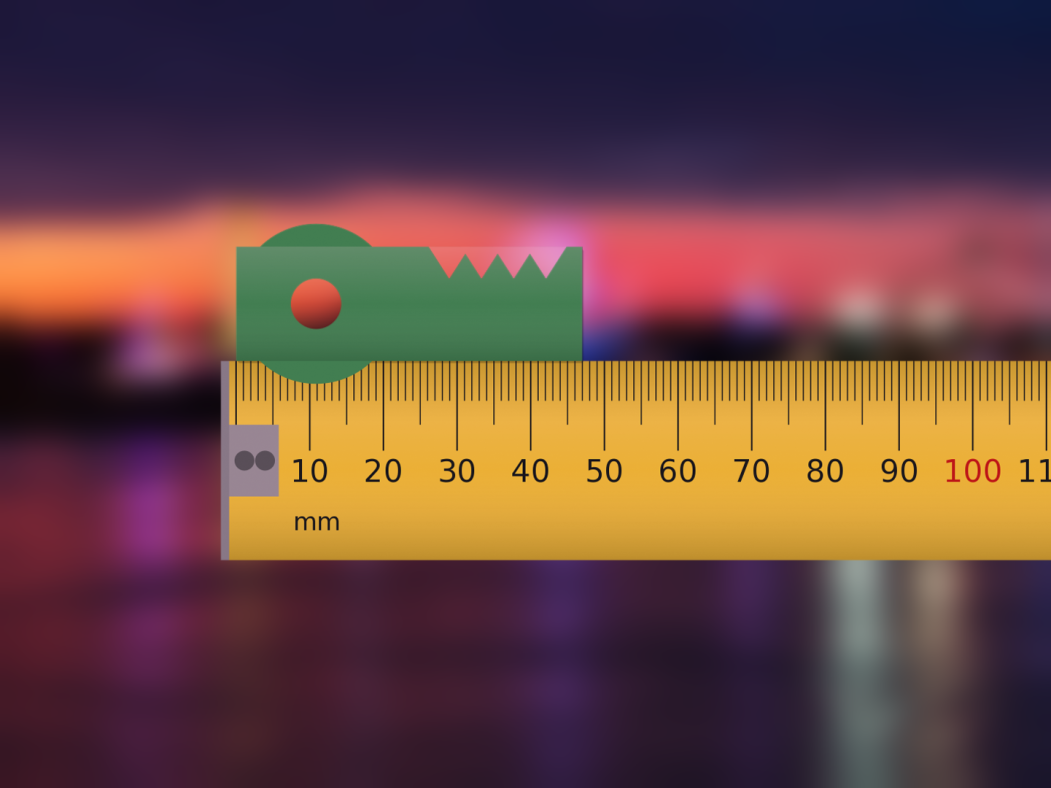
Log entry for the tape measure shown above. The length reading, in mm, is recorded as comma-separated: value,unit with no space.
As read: 47,mm
